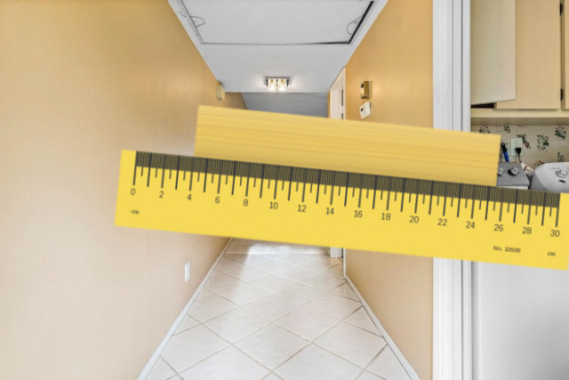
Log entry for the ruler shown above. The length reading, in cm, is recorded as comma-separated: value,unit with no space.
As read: 21.5,cm
